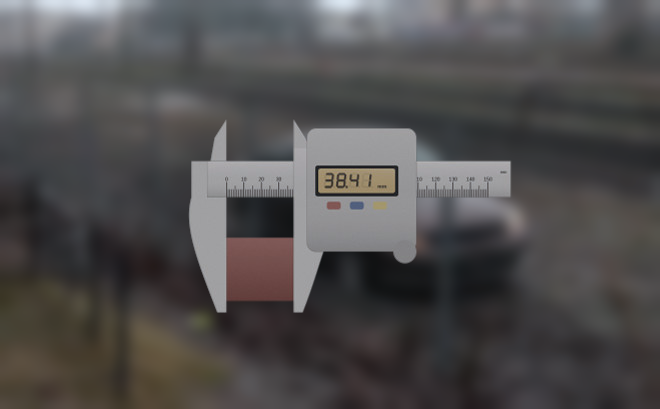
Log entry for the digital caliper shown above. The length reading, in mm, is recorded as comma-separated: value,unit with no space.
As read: 38.41,mm
